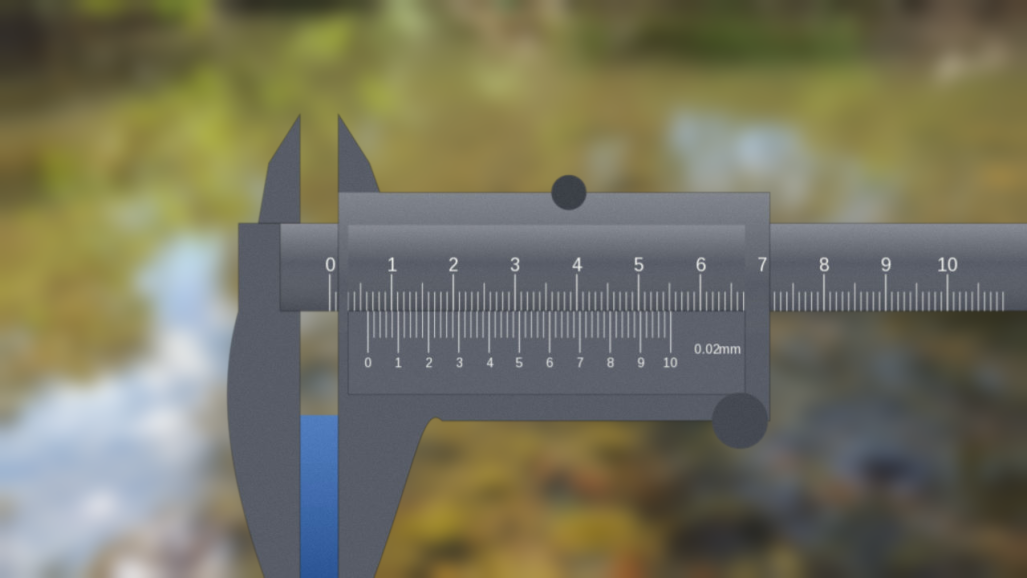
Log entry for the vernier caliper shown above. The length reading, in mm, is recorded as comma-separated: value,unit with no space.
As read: 6.2,mm
